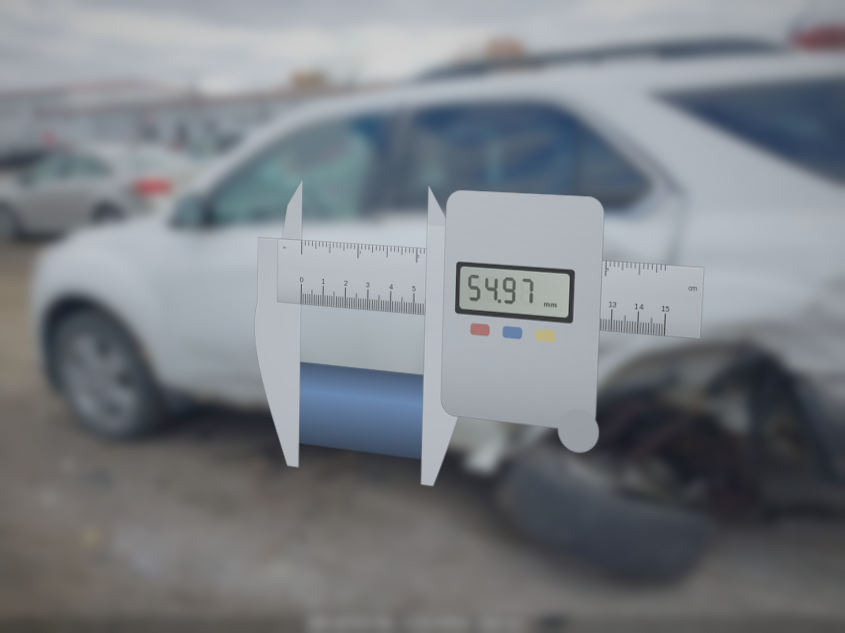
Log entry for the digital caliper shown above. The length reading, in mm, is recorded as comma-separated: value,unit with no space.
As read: 54.97,mm
